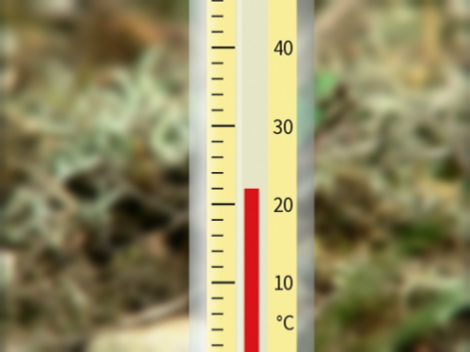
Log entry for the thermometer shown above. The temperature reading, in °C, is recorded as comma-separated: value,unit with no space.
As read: 22,°C
